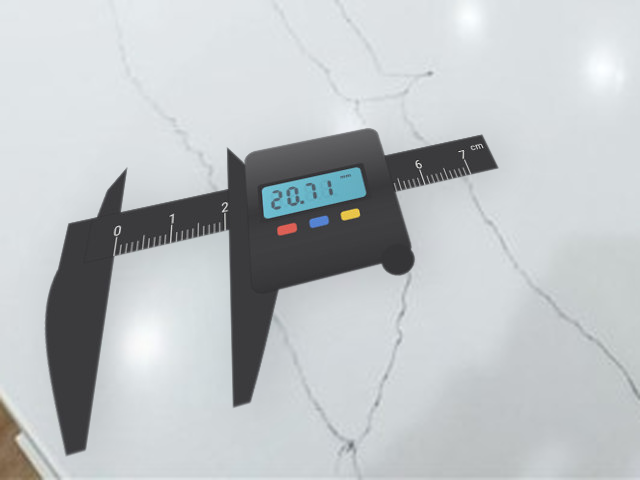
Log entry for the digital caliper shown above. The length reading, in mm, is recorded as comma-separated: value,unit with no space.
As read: 20.71,mm
